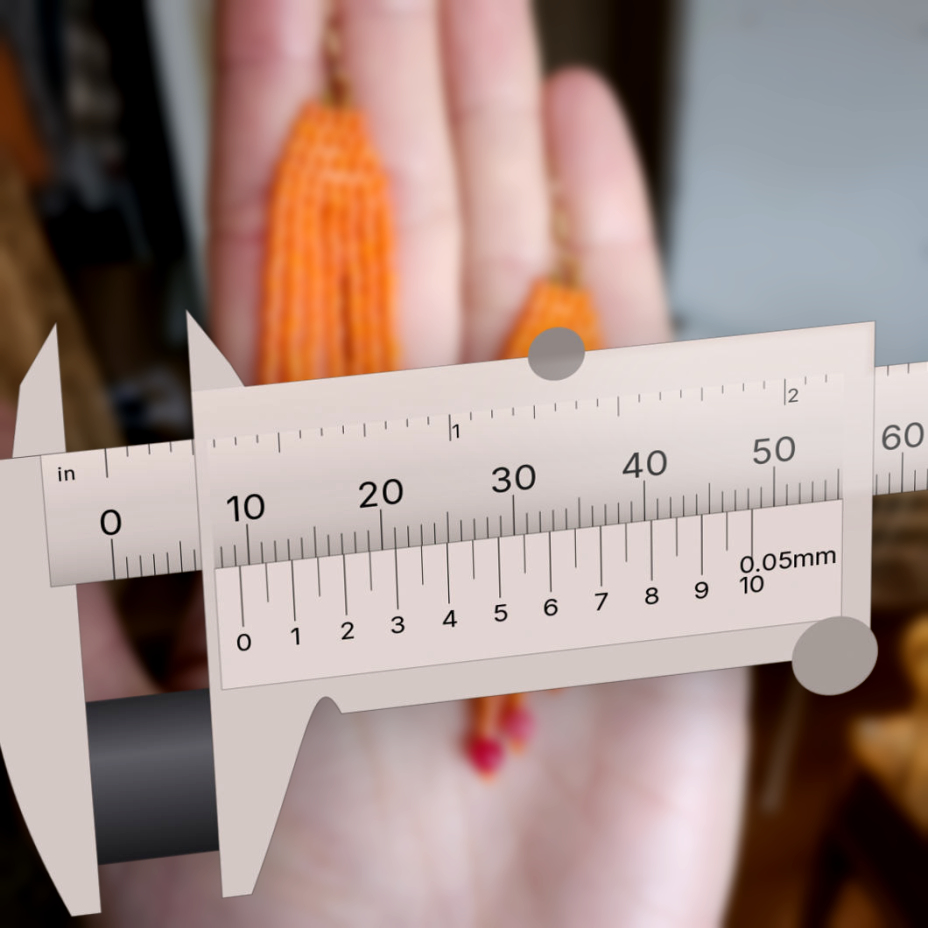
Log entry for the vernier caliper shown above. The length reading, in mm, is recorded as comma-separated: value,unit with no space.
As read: 9.3,mm
